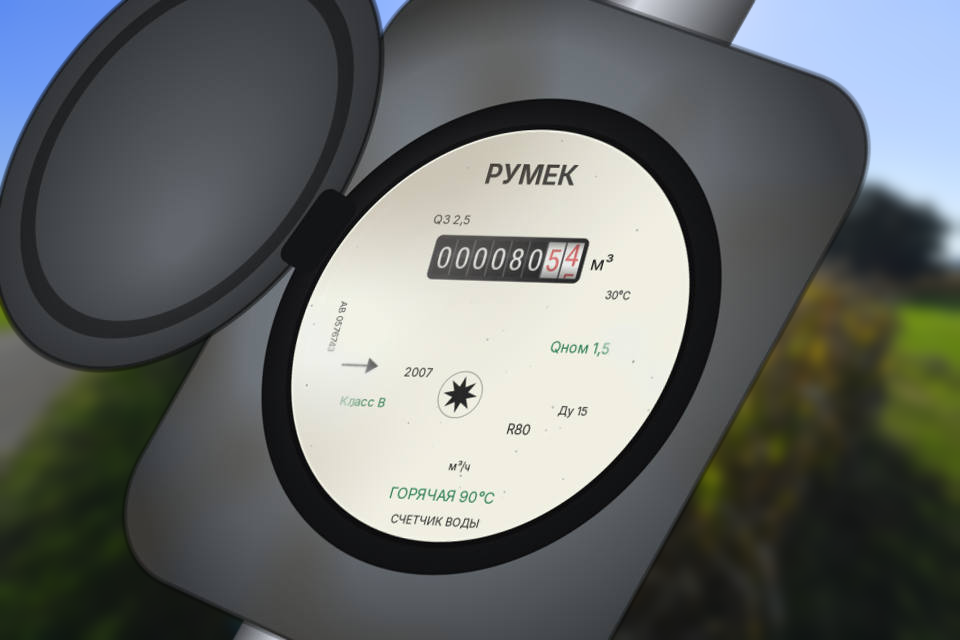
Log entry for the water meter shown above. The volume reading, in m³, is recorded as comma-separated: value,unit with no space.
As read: 80.54,m³
